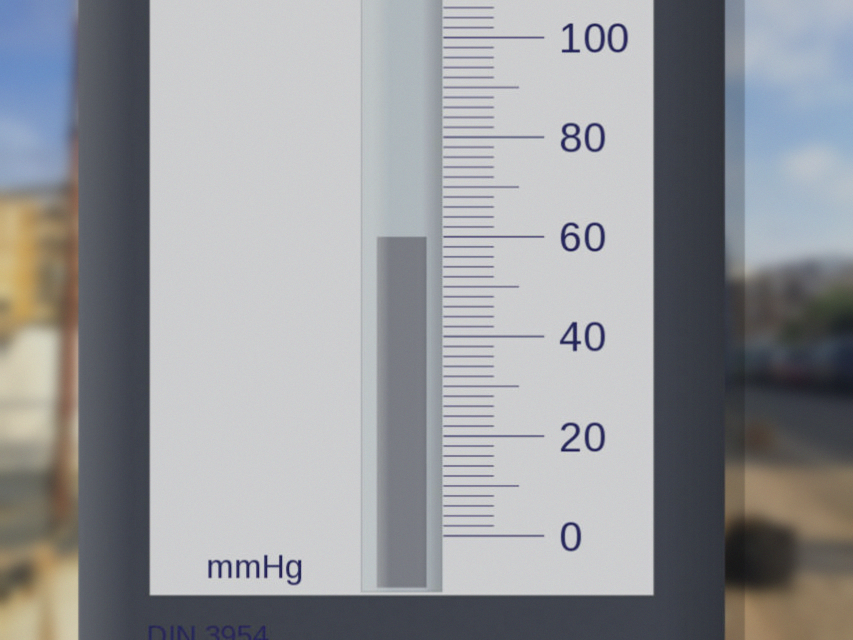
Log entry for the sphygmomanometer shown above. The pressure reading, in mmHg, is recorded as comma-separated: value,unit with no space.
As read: 60,mmHg
